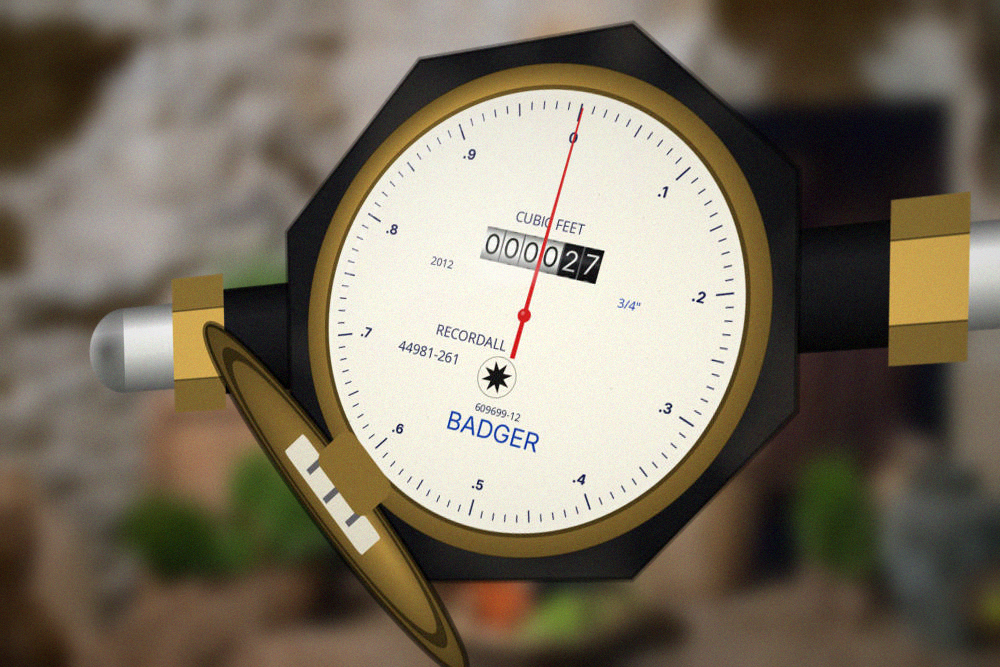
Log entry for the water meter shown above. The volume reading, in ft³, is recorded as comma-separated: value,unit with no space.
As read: 27.00,ft³
